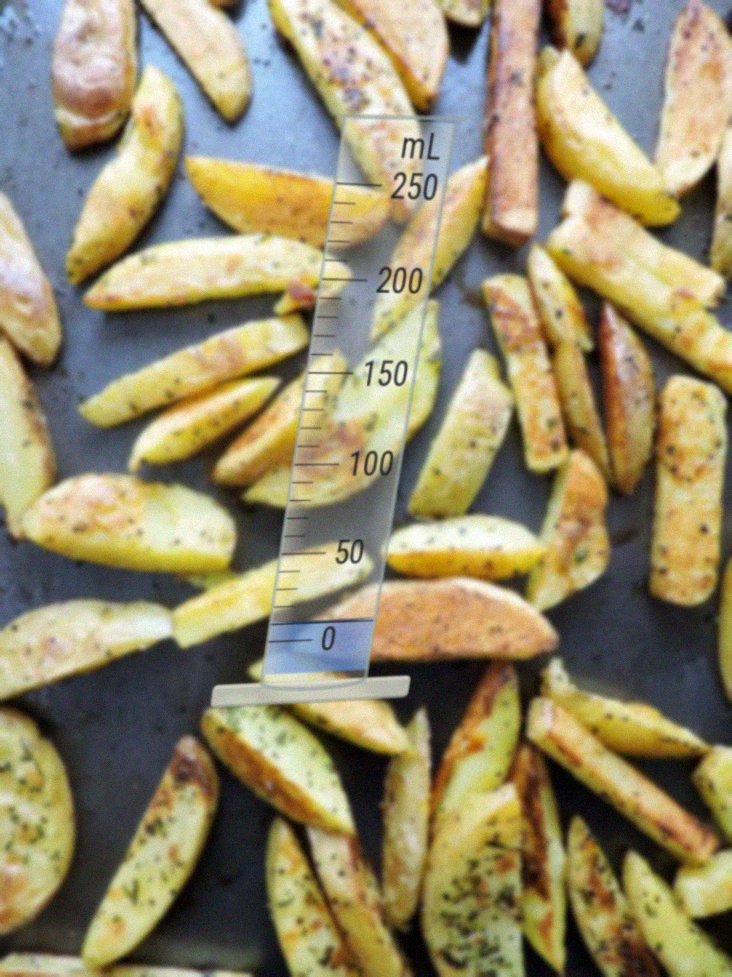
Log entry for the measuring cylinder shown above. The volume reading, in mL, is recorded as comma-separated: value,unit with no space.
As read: 10,mL
